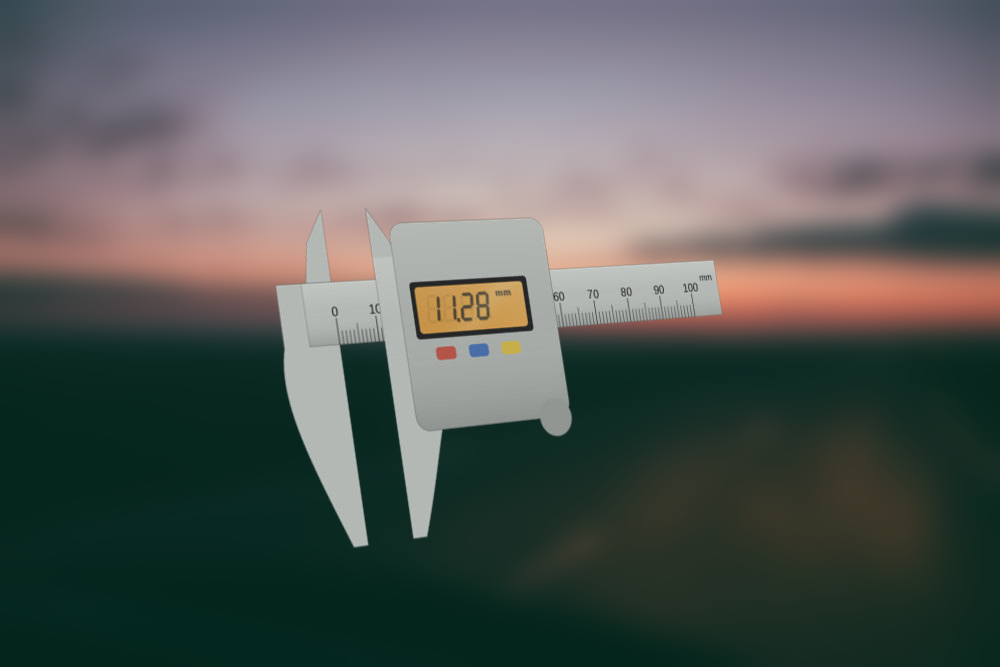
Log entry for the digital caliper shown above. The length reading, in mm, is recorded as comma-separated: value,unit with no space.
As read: 11.28,mm
